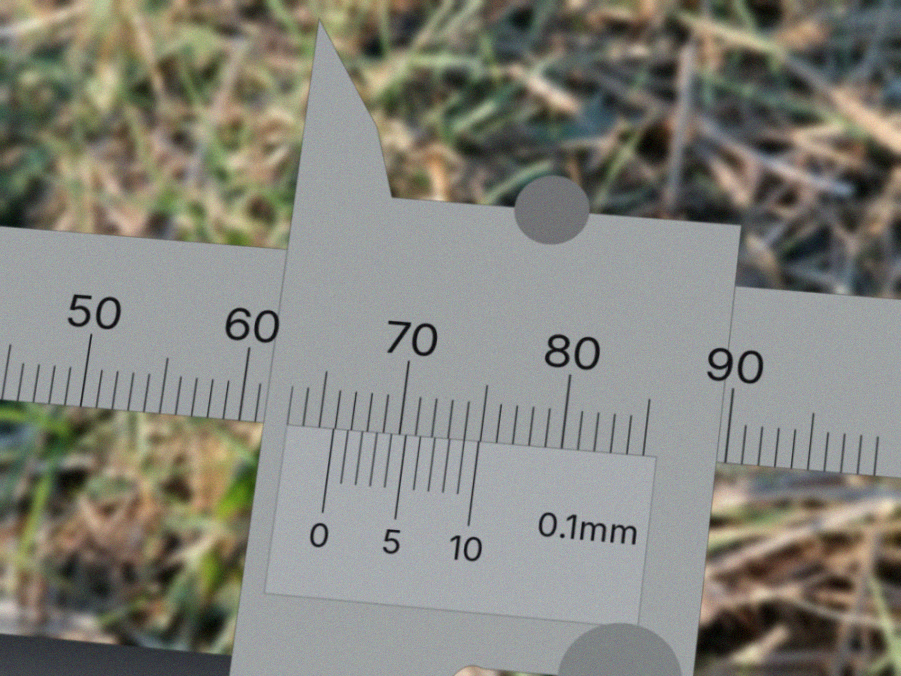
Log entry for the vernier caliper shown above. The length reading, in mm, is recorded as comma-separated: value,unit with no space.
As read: 65.9,mm
